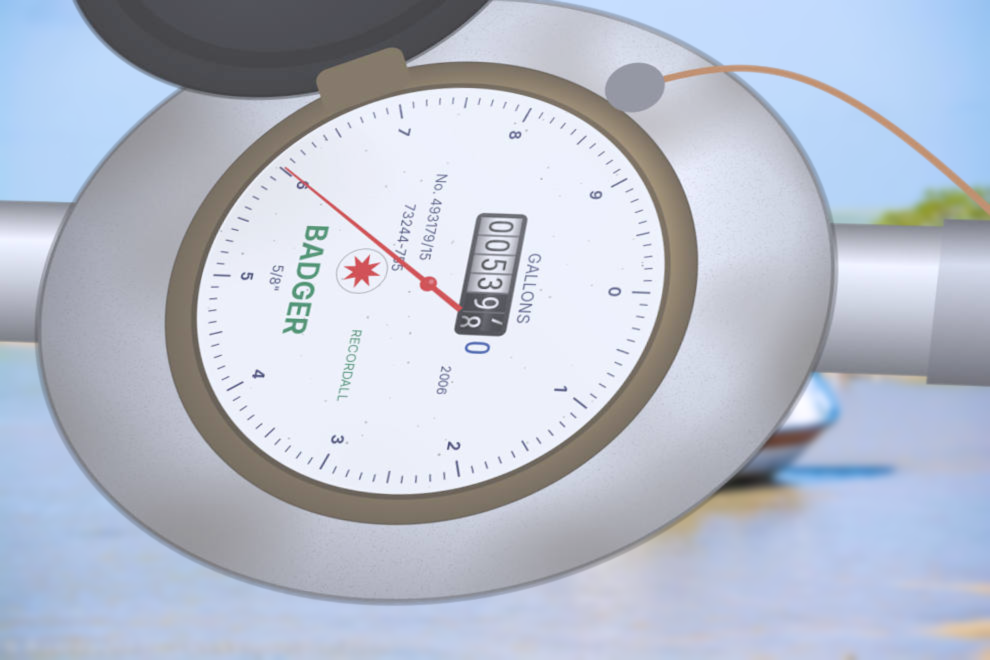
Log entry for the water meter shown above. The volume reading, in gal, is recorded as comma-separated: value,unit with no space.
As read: 53976.0,gal
